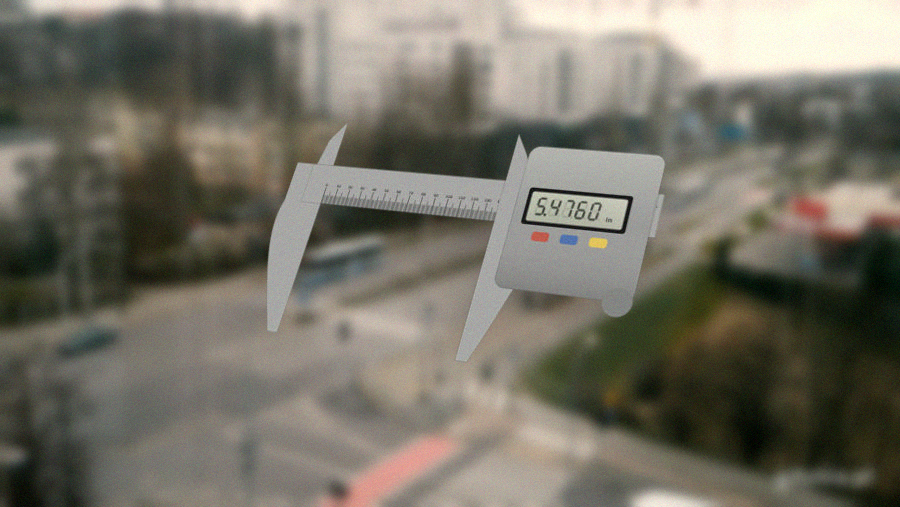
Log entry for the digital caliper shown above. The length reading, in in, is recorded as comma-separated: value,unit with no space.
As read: 5.4760,in
